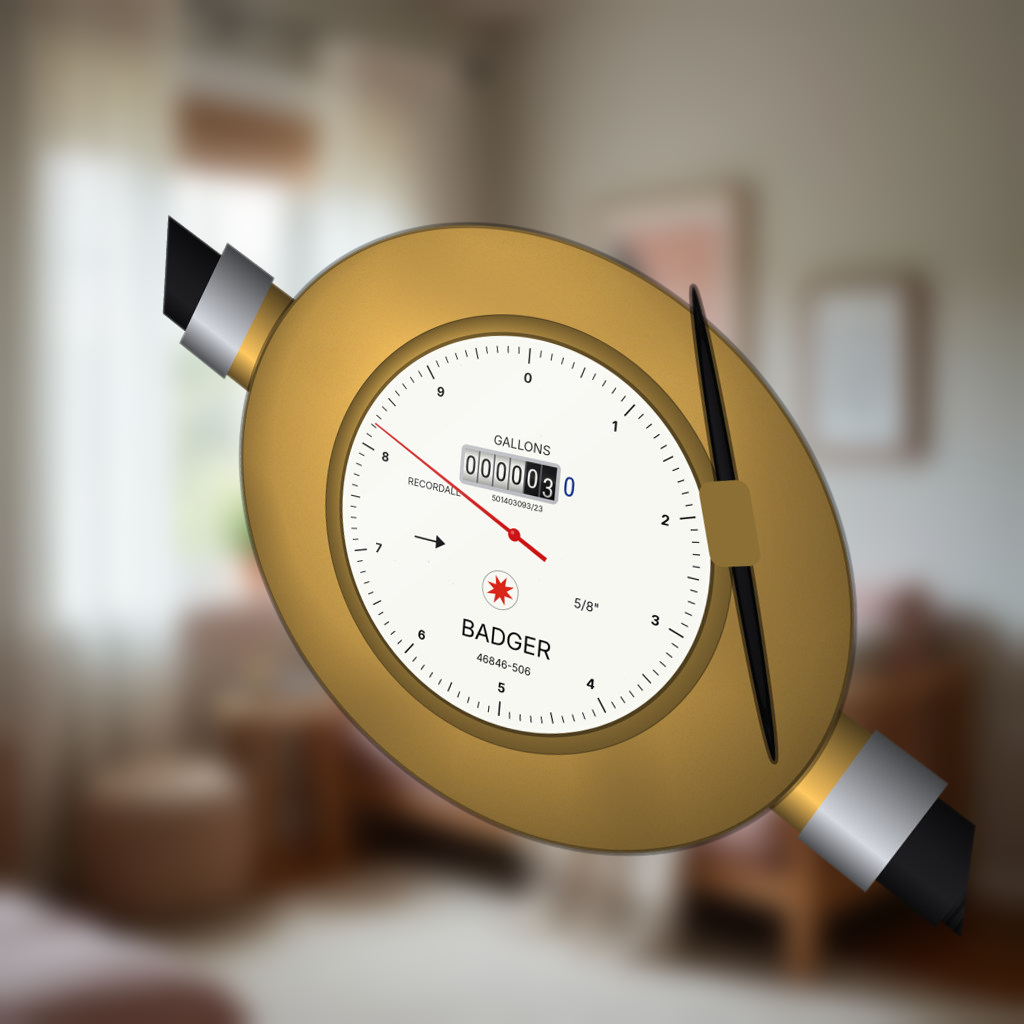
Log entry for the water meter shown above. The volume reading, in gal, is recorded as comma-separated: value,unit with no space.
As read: 28.2,gal
